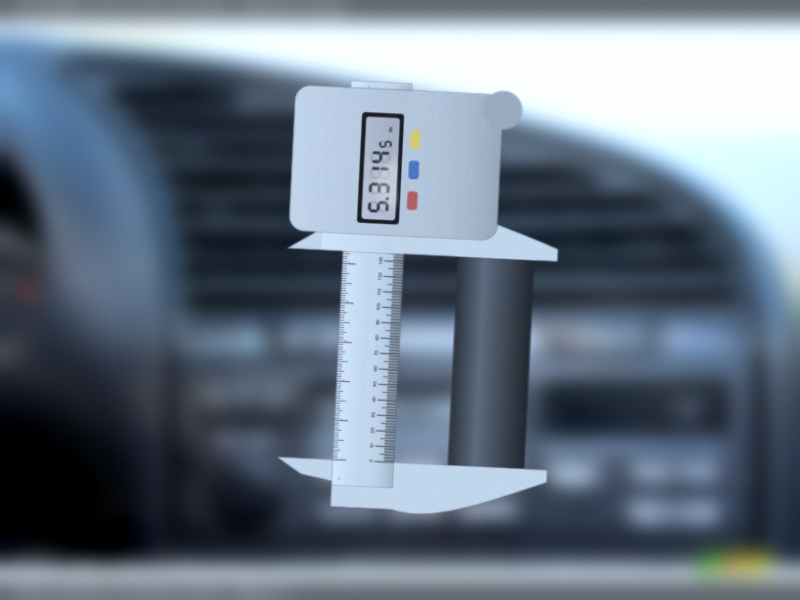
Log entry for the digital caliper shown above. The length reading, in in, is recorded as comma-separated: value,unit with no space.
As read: 5.3145,in
